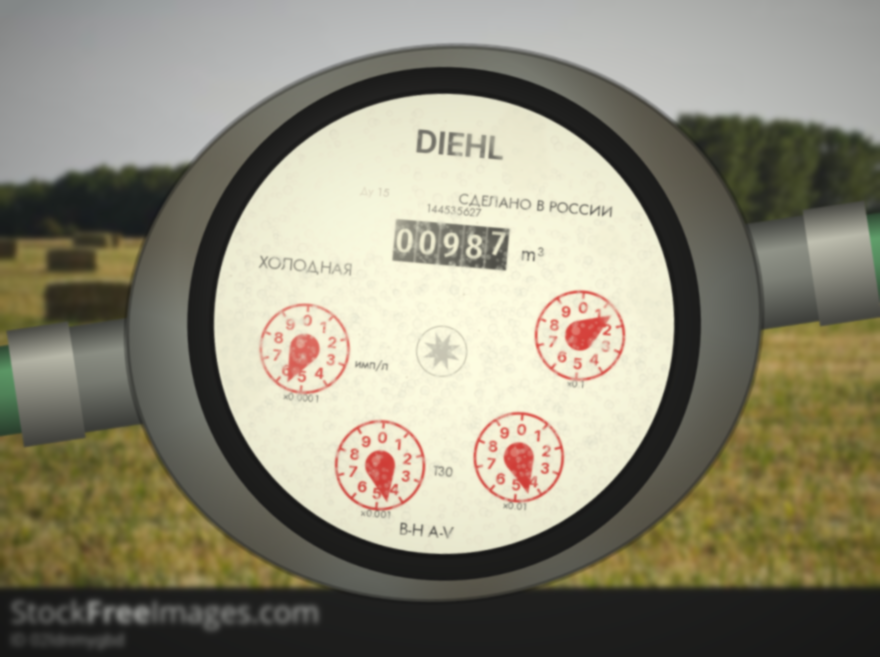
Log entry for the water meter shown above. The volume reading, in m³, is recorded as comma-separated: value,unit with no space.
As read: 987.1445,m³
